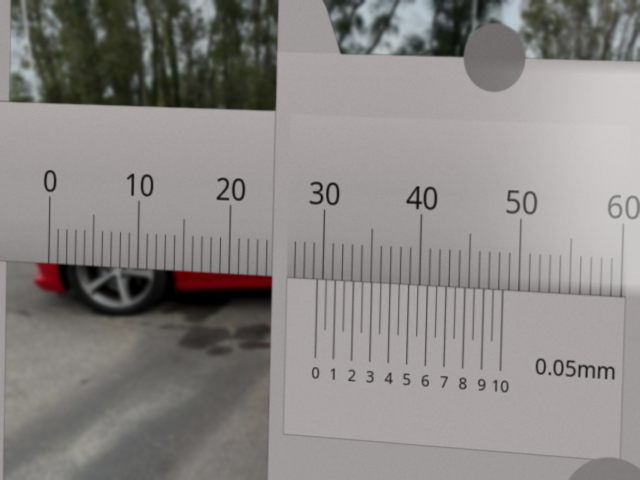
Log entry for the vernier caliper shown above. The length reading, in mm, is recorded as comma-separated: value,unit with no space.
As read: 29.4,mm
